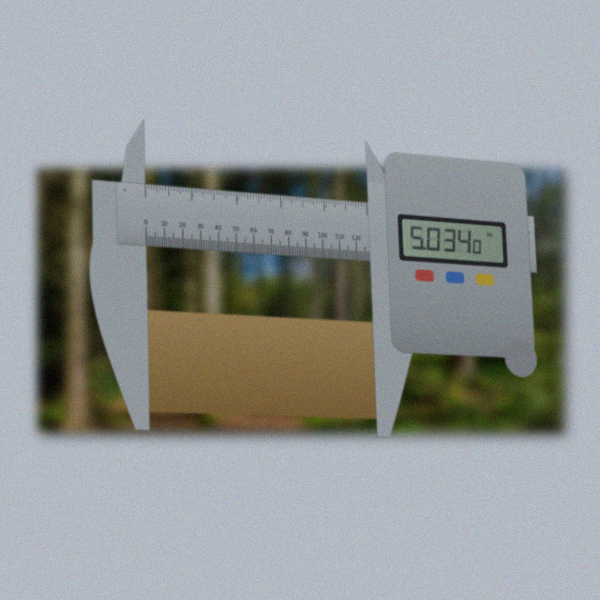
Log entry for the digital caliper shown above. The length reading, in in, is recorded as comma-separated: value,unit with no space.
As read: 5.0340,in
